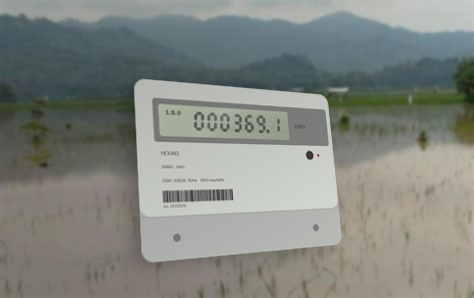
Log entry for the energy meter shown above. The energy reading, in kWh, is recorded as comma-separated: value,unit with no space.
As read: 369.1,kWh
